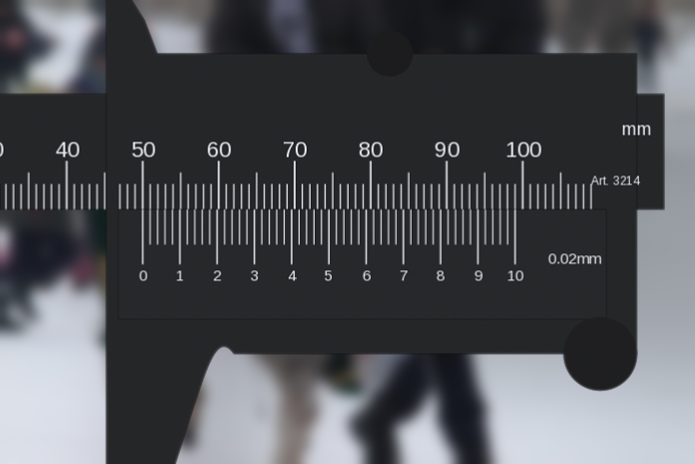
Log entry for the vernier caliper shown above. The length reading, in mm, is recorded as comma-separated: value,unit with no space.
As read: 50.0,mm
